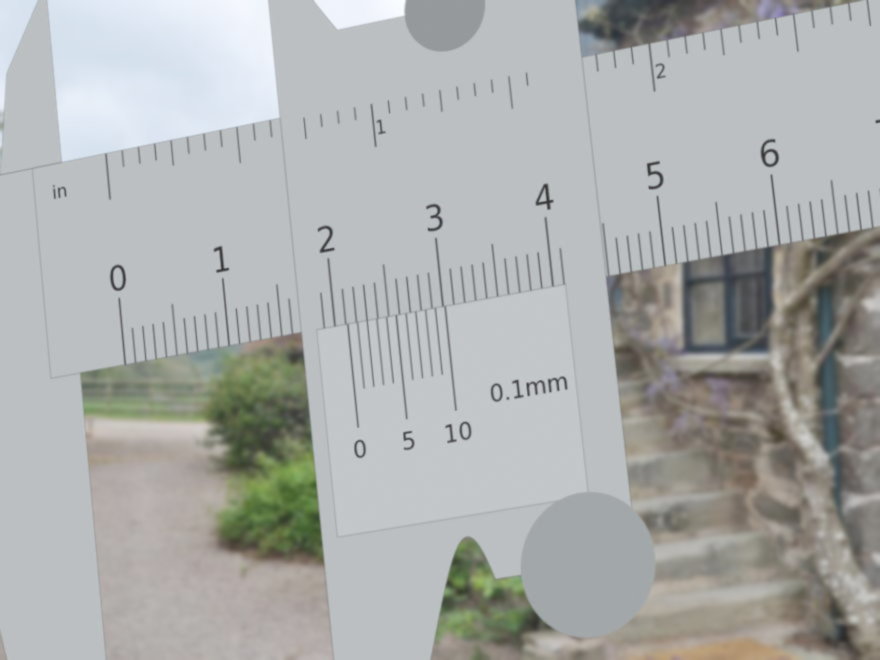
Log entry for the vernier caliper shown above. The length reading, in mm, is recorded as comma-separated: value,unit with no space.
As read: 21.2,mm
